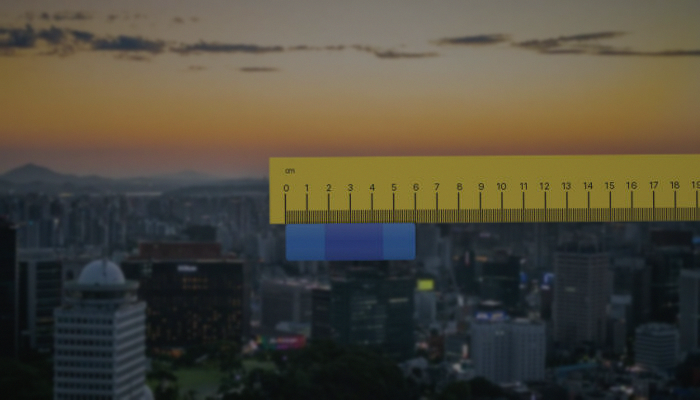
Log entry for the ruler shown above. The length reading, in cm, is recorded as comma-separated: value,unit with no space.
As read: 6,cm
